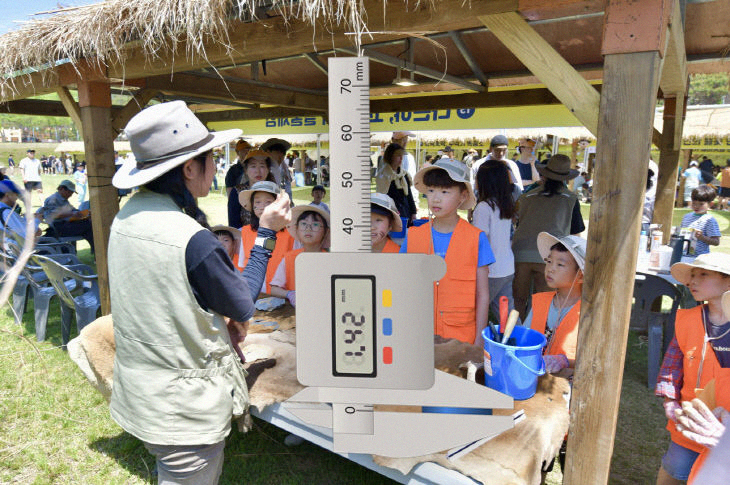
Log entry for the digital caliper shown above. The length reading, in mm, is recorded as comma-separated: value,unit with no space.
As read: 1.42,mm
